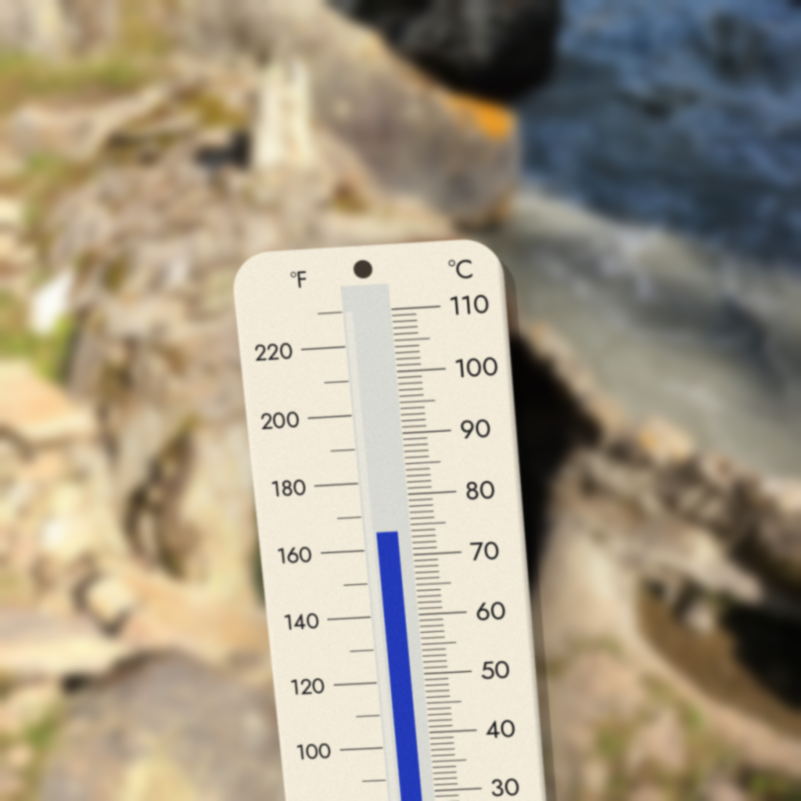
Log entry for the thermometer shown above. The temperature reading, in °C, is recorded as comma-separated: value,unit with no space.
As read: 74,°C
